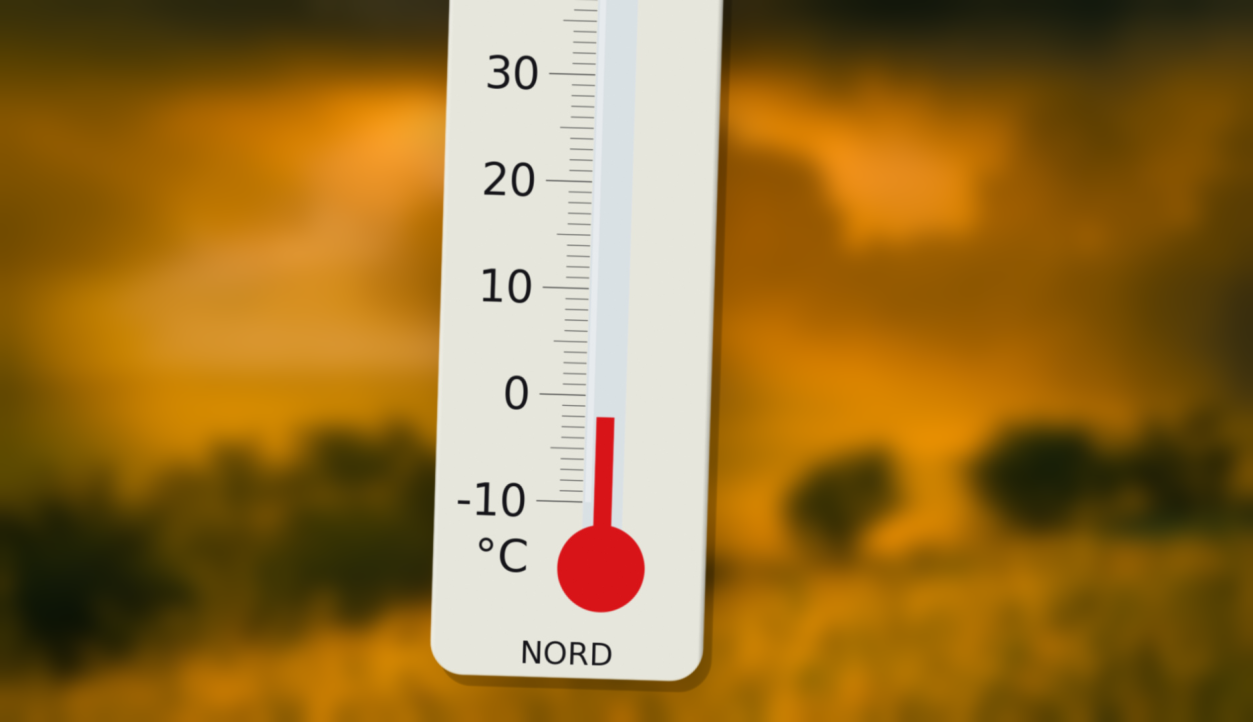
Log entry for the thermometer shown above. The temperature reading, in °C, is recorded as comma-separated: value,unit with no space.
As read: -2,°C
